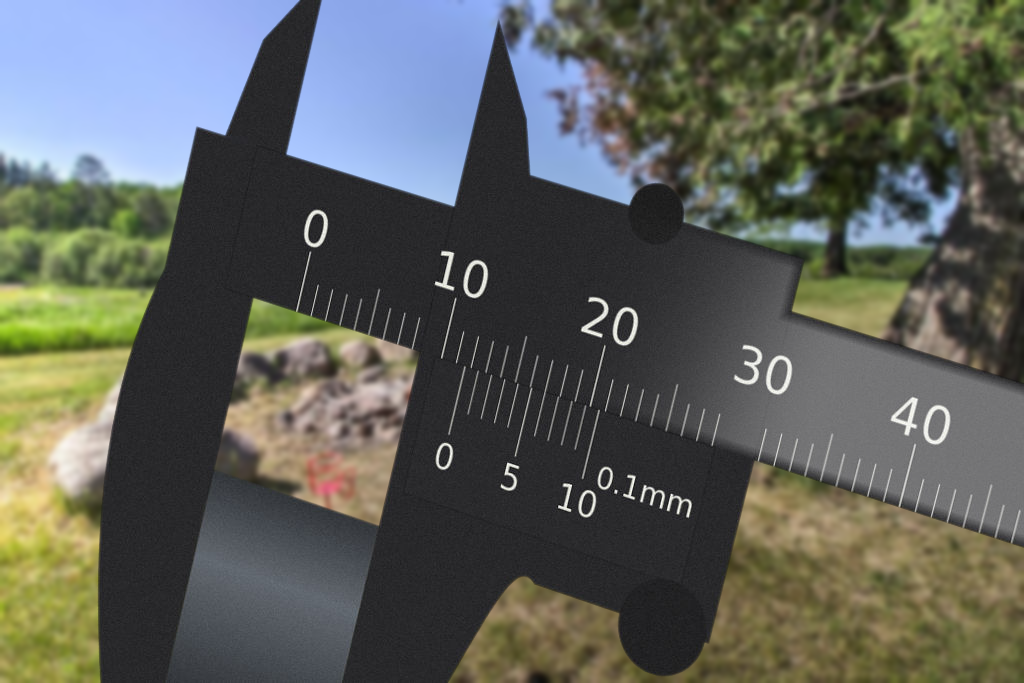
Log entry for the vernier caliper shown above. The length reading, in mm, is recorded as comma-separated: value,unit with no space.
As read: 11.6,mm
